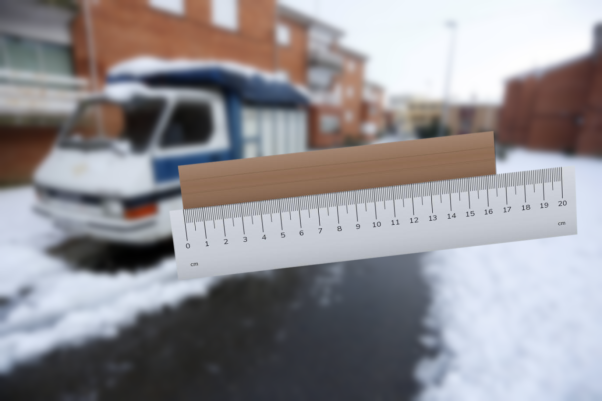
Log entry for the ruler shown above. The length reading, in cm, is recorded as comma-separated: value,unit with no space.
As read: 16.5,cm
